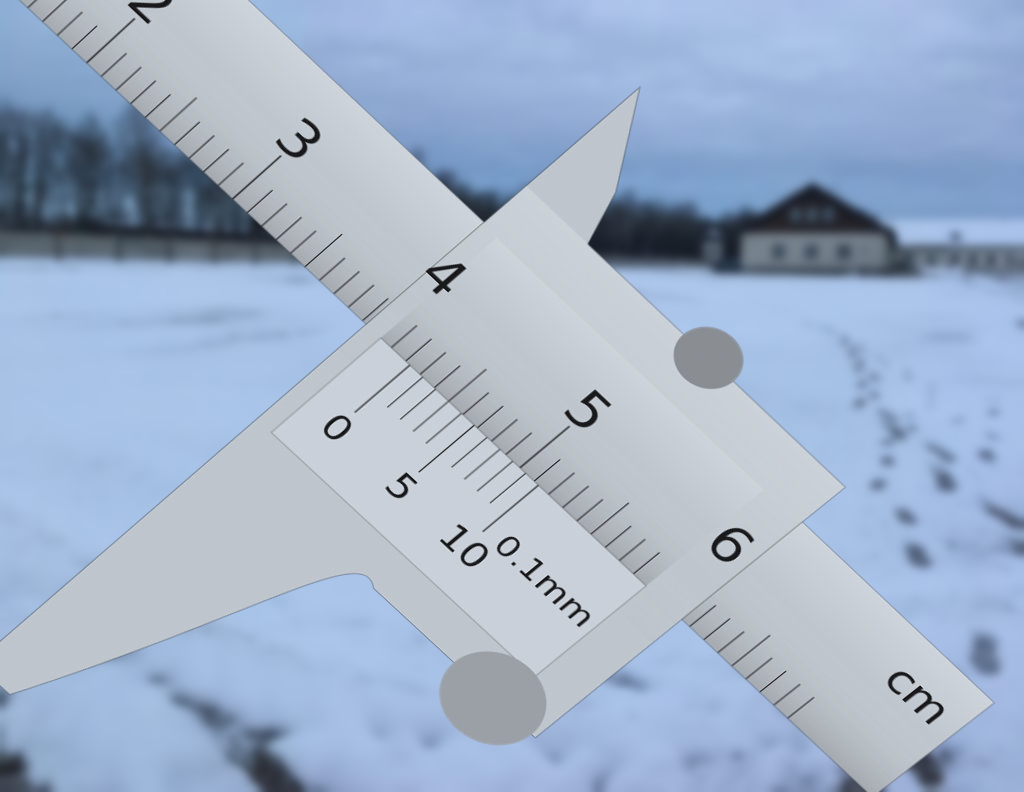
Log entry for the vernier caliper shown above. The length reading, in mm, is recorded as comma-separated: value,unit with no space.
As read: 42.3,mm
